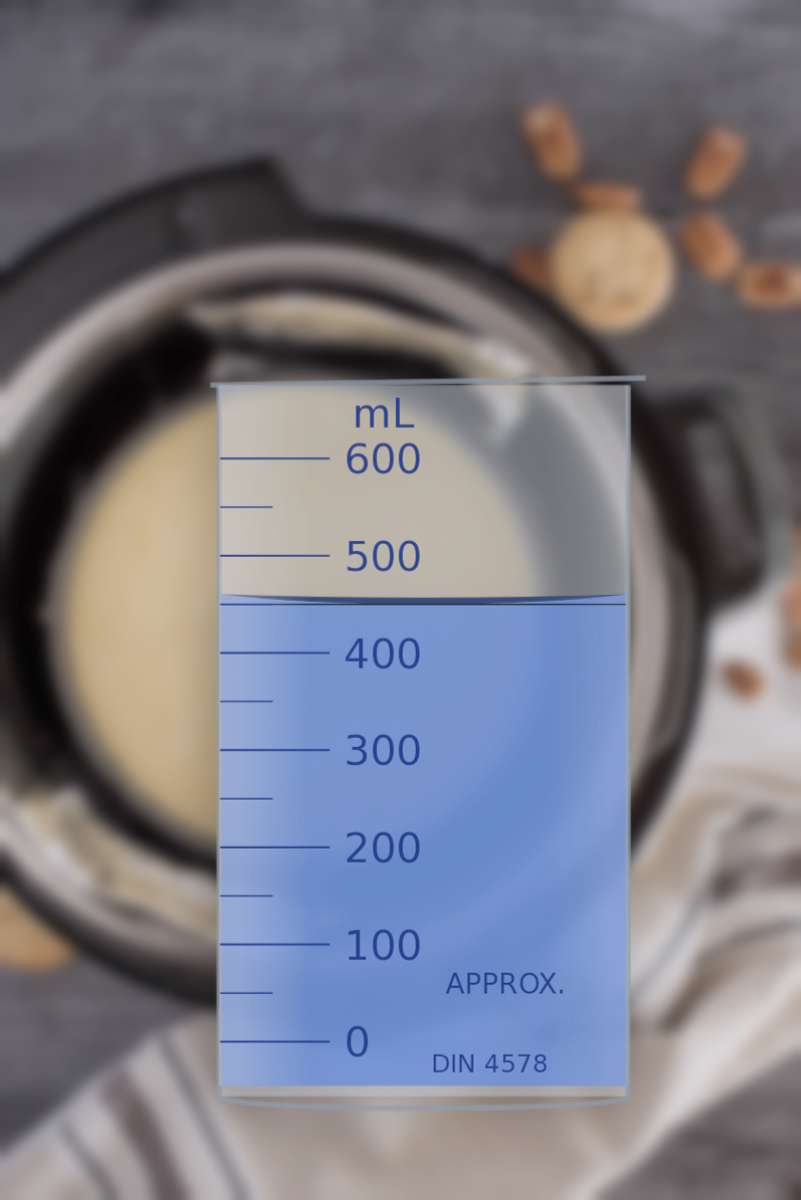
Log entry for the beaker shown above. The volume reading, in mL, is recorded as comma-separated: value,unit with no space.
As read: 450,mL
